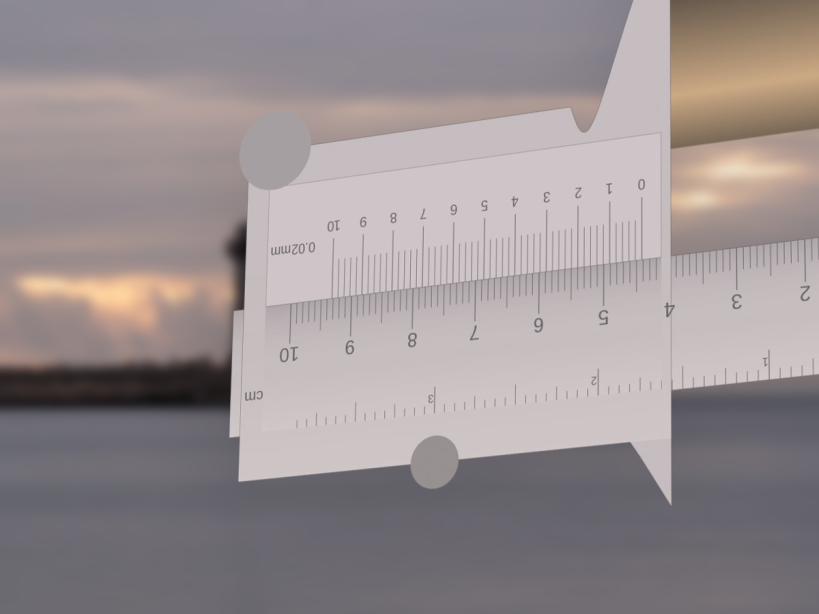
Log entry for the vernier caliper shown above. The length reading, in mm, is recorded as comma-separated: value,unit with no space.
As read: 44.2,mm
